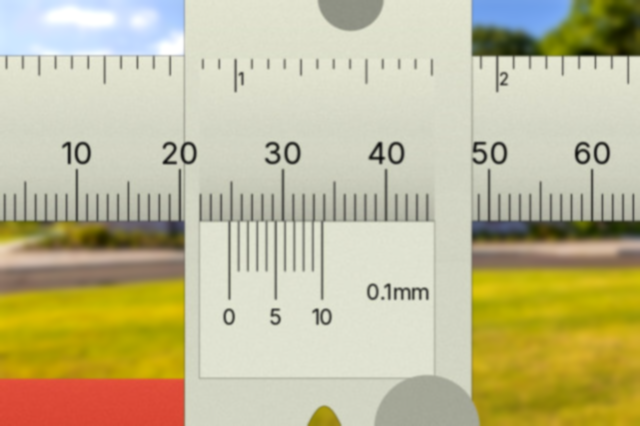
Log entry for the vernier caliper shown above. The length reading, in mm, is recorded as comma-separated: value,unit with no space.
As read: 24.8,mm
